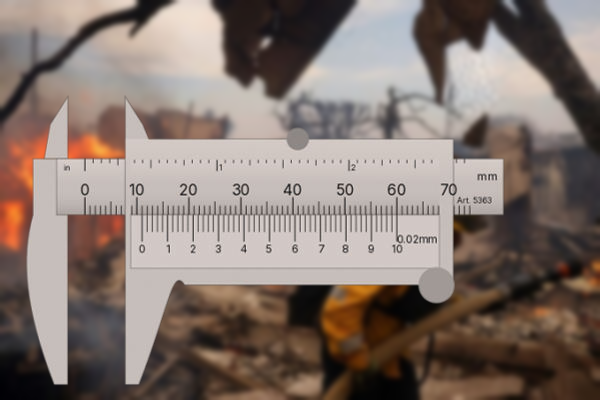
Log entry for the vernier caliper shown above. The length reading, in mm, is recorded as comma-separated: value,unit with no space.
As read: 11.0,mm
